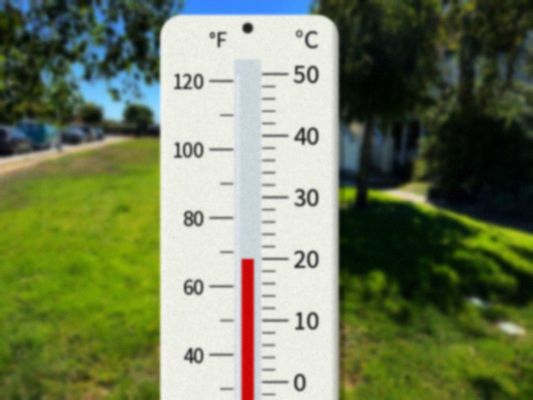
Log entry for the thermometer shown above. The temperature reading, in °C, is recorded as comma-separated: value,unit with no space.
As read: 20,°C
